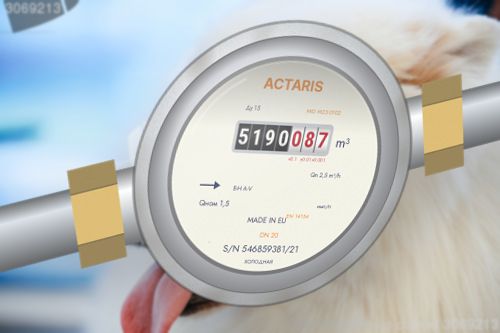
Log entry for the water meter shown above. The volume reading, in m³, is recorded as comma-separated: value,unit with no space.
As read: 5190.087,m³
